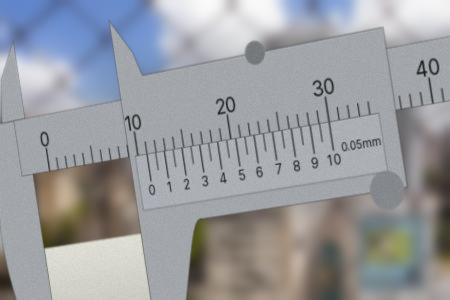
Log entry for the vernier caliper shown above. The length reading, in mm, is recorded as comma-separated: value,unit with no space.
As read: 11.0,mm
